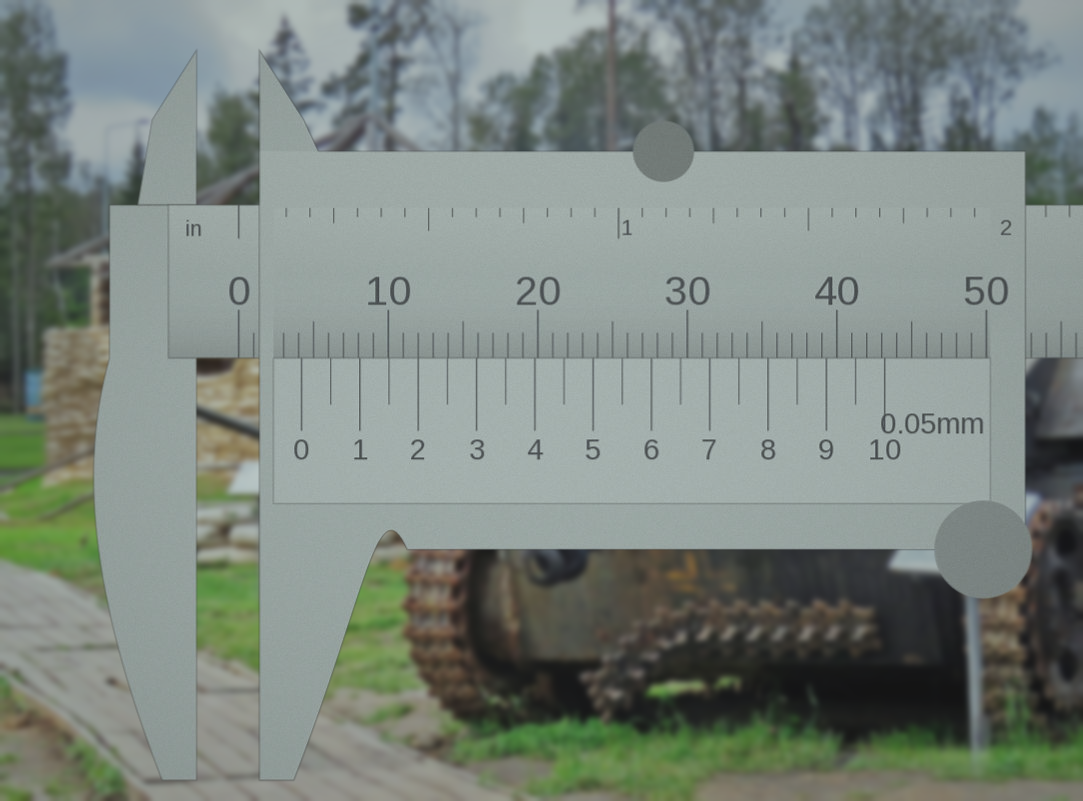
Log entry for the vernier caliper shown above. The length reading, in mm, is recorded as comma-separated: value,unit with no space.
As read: 4.2,mm
